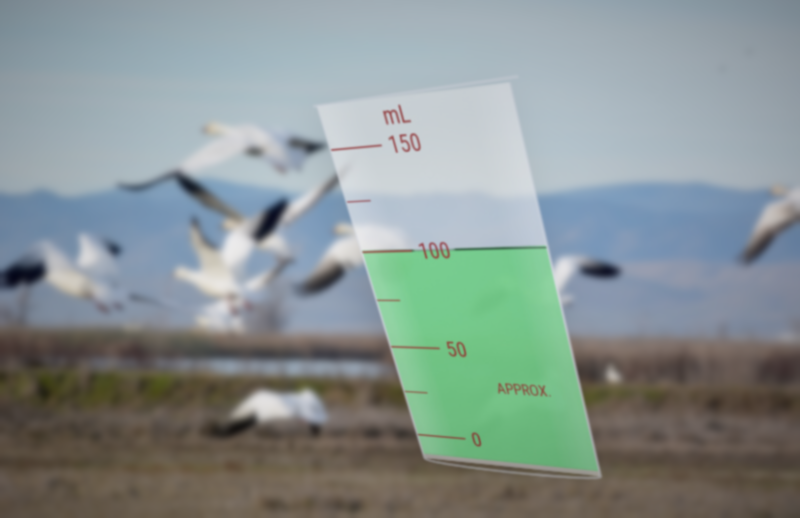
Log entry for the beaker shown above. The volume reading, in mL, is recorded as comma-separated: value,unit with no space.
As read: 100,mL
